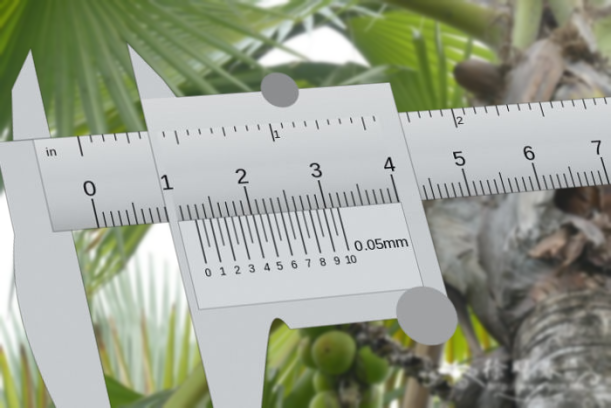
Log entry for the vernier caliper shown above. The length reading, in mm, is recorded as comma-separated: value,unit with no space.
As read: 12.6,mm
